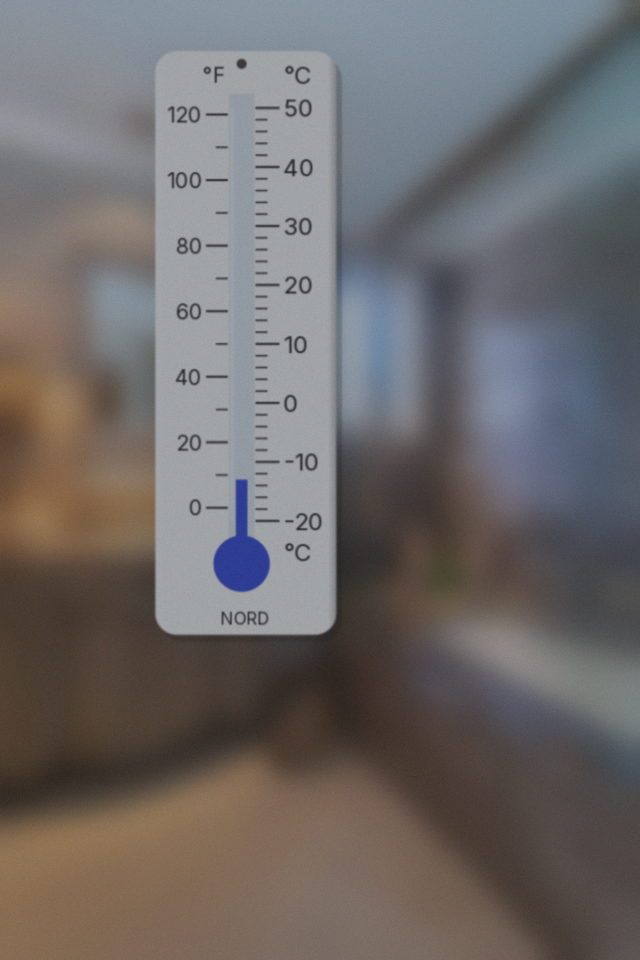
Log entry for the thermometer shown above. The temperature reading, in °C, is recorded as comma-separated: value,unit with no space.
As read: -13,°C
